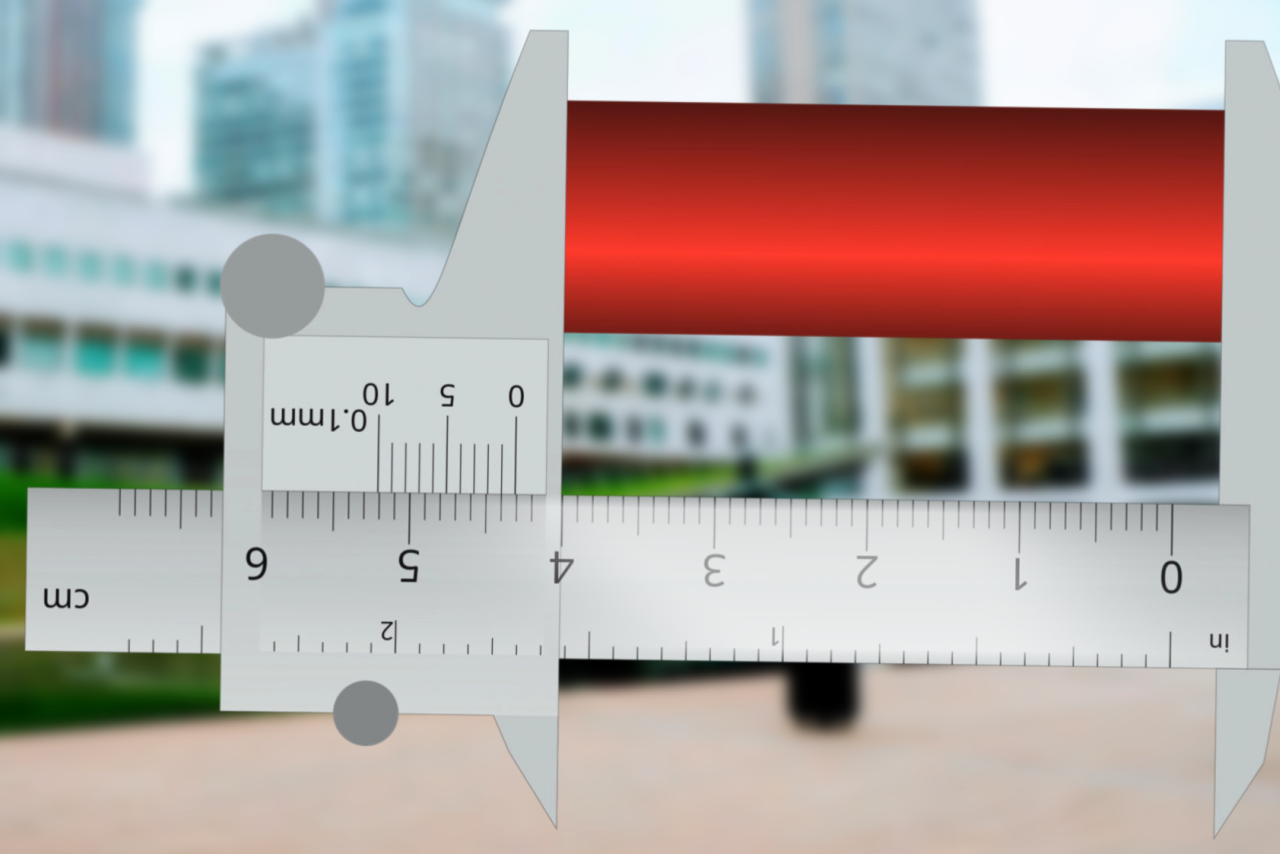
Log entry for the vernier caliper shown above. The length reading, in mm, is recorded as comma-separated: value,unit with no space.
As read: 43.1,mm
